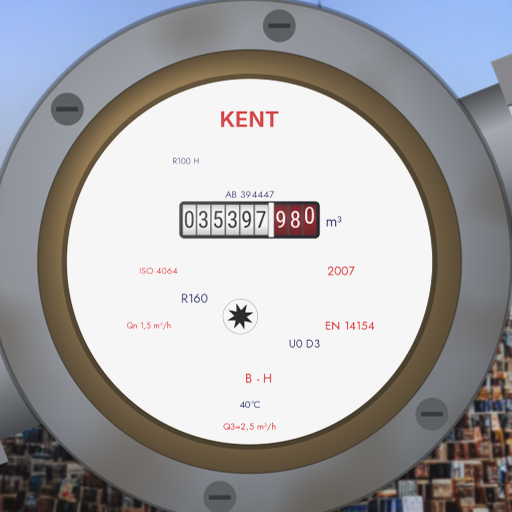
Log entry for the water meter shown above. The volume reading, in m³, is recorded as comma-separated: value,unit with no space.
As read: 35397.980,m³
